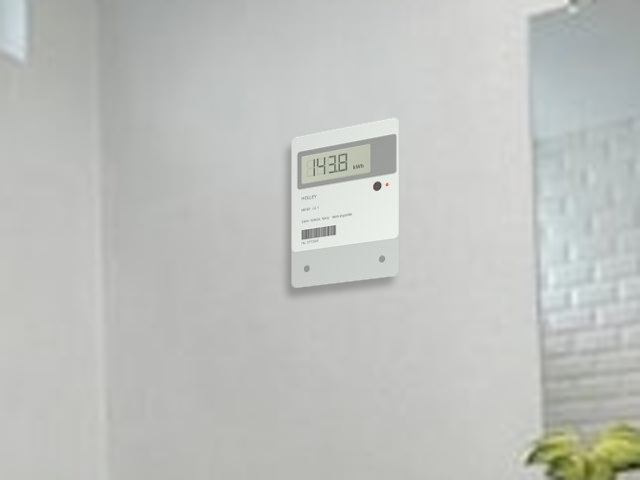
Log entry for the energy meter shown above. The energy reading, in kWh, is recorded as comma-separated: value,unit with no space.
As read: 143.8,kWh
